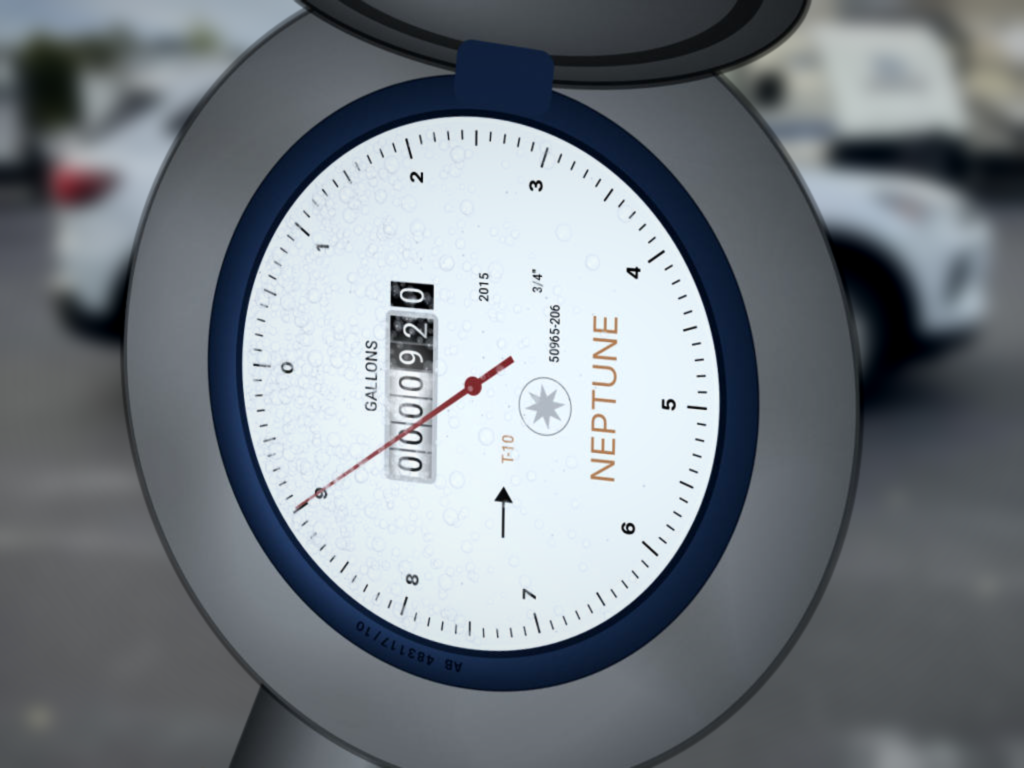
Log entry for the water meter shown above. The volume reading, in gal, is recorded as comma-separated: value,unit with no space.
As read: 919.0,gal
